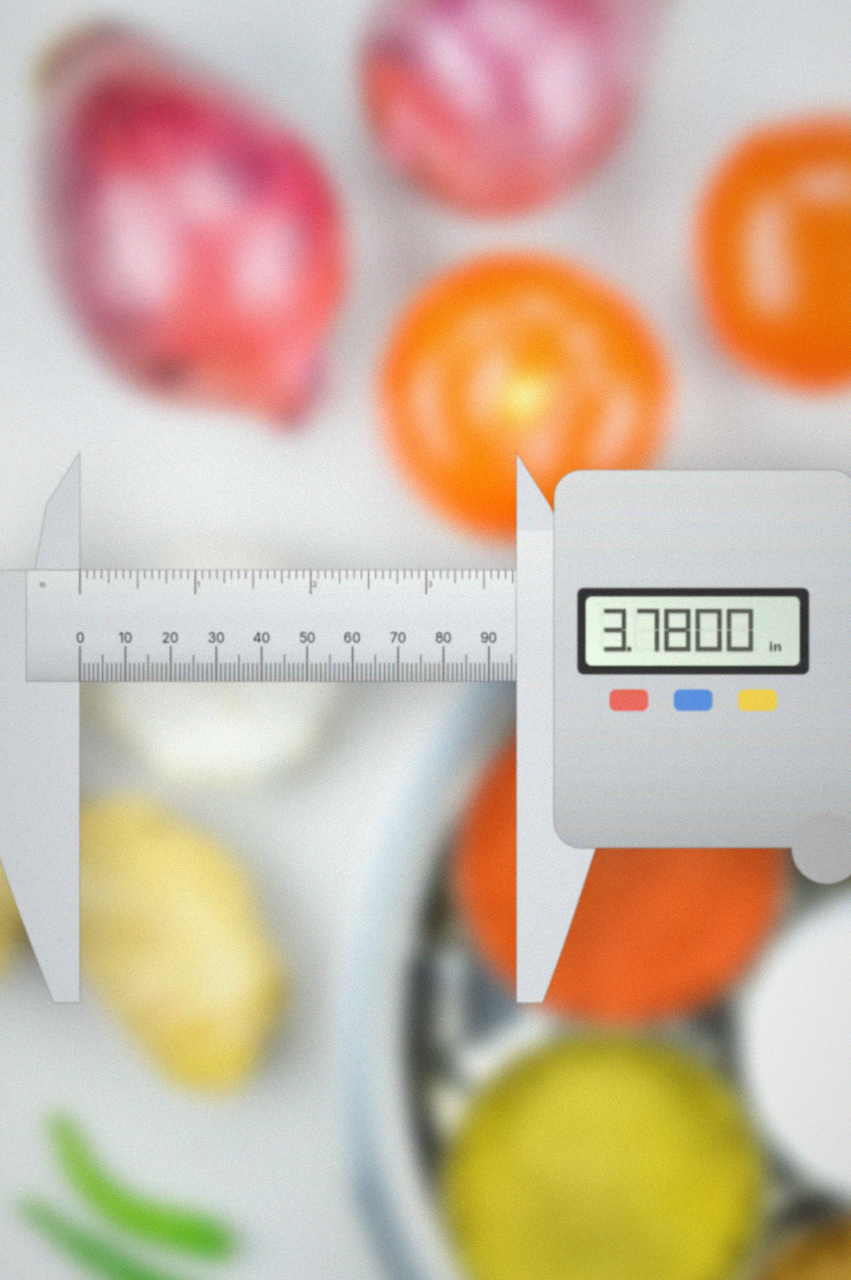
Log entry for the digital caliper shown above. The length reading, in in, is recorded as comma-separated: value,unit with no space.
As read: 3.7800,in
